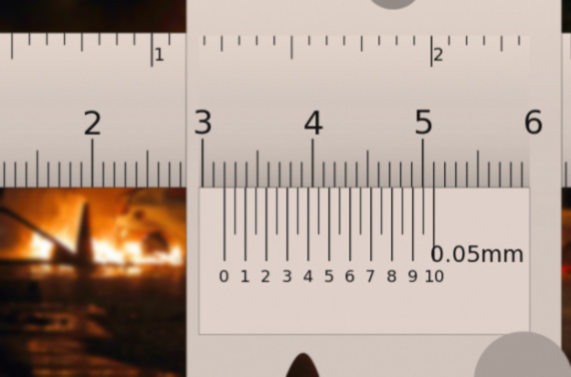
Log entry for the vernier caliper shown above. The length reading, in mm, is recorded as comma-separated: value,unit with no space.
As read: 32.0,mm
